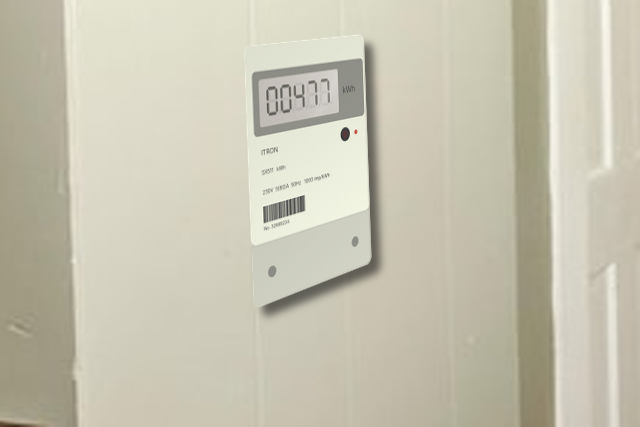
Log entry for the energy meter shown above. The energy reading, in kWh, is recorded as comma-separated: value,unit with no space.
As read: 477,kWh
